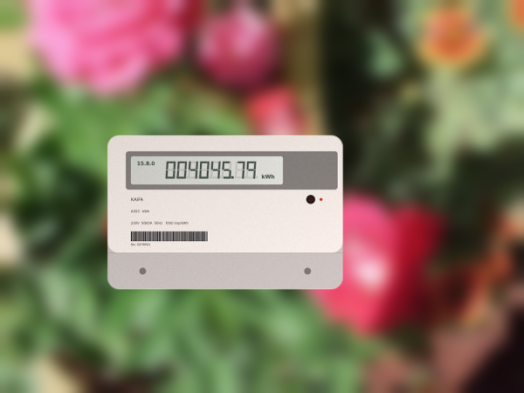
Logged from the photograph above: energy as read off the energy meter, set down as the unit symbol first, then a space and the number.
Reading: kWh 4045.79
